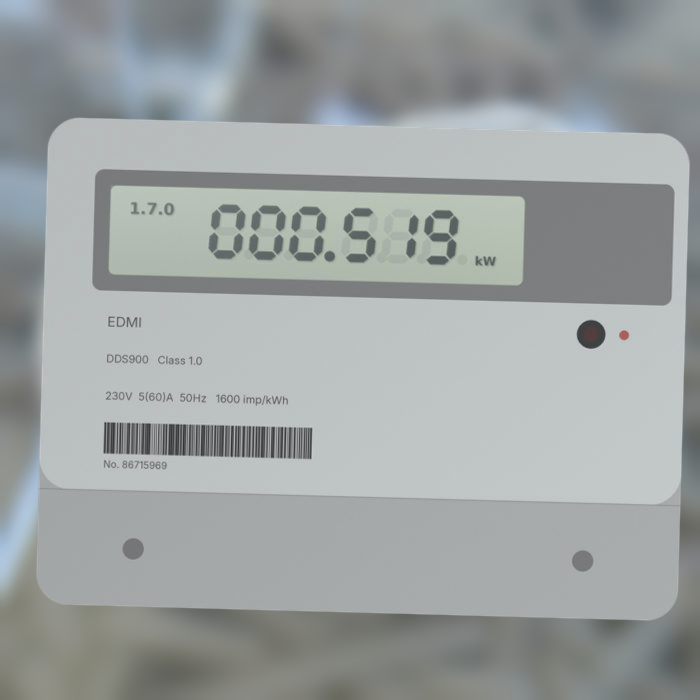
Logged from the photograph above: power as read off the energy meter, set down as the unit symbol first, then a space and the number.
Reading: kW 0.519
